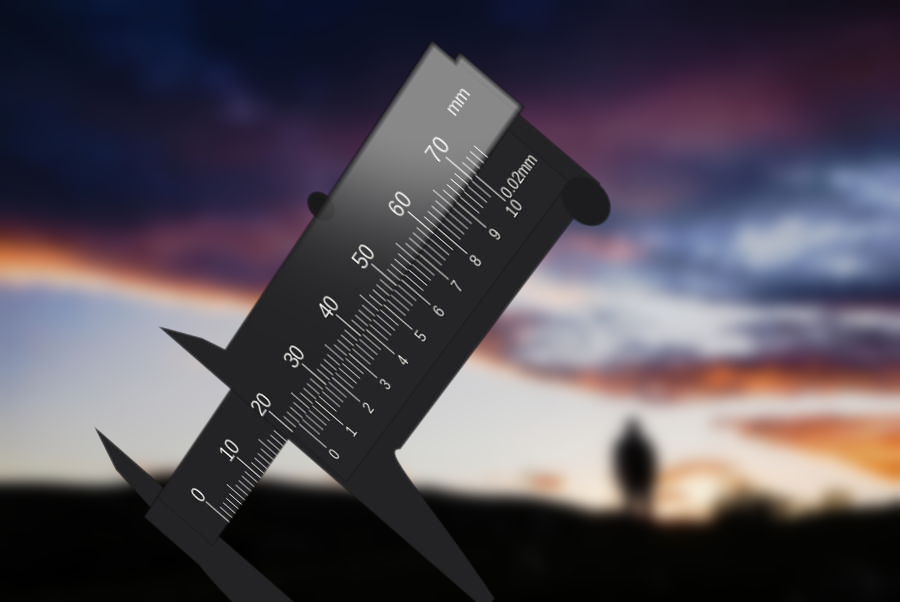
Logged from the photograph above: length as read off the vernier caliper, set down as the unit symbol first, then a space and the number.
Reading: mm 21.8
